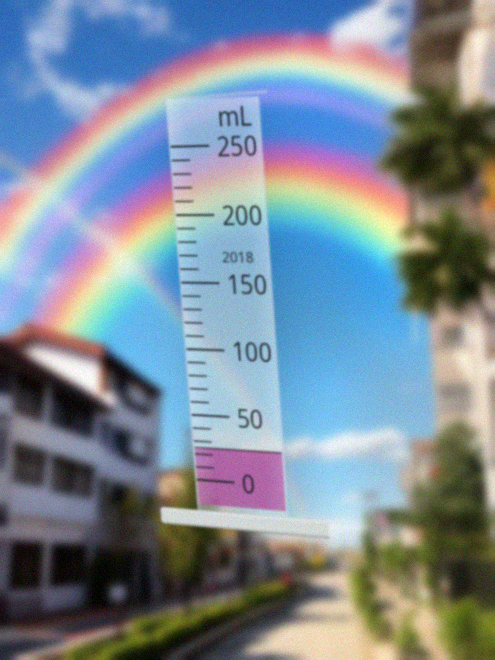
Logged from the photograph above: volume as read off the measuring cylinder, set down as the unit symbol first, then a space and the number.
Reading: mL 25
